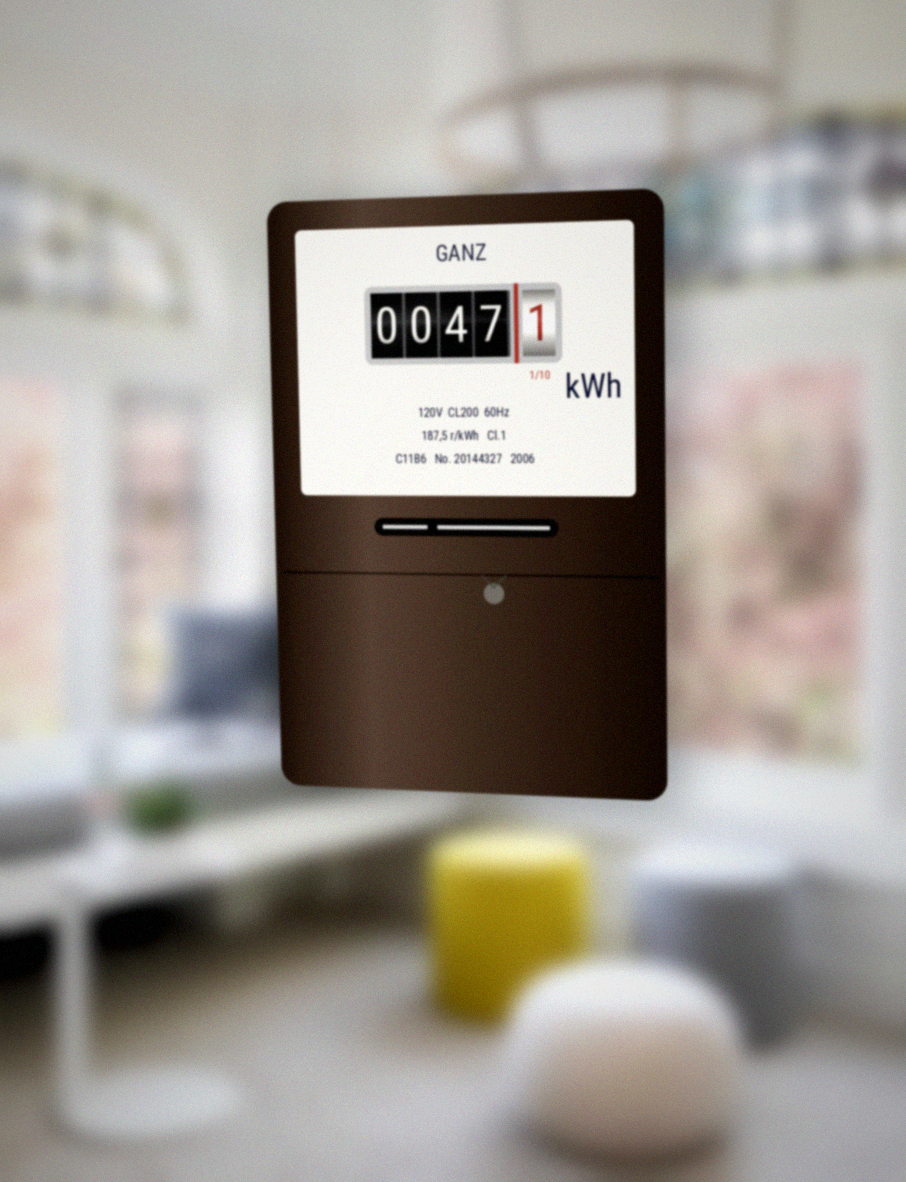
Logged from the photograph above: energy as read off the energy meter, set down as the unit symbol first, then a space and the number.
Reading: kWh 47.1
